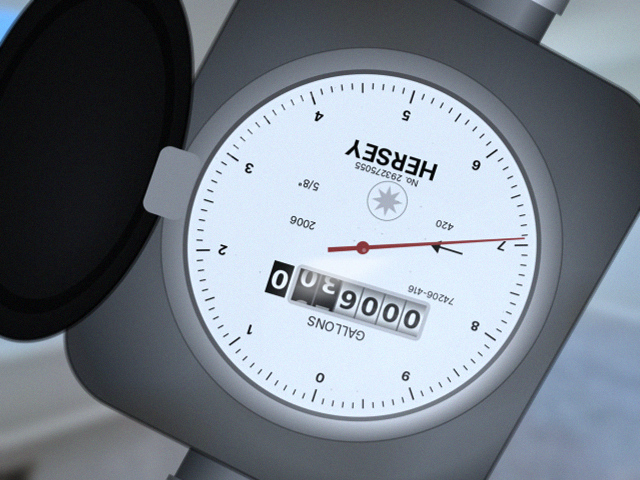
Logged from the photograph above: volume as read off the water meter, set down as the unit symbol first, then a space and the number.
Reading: gal 6296.9
